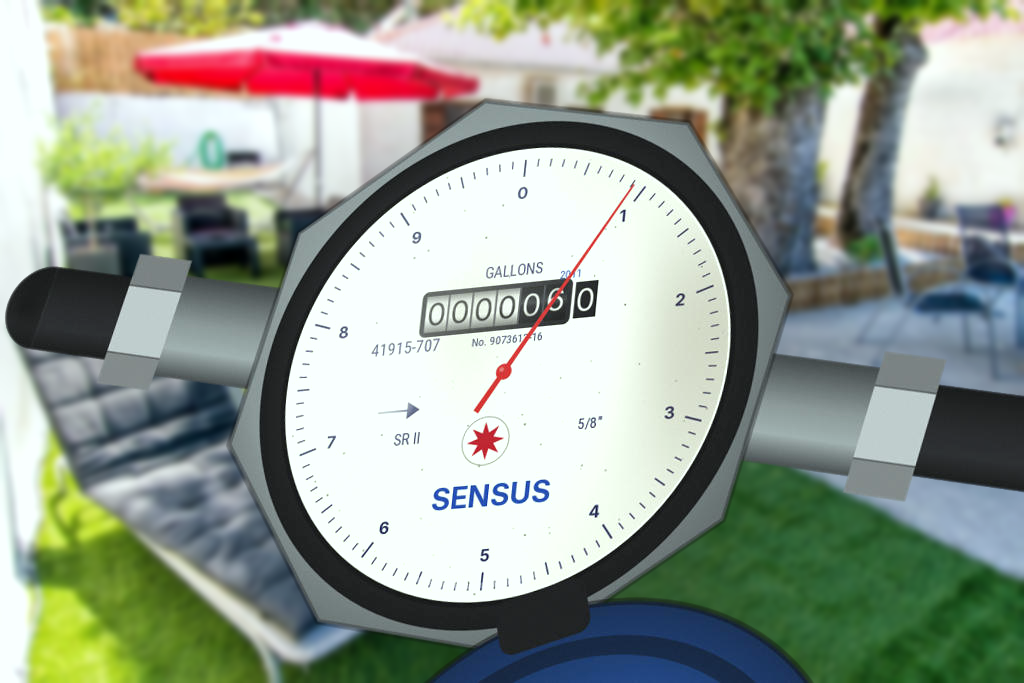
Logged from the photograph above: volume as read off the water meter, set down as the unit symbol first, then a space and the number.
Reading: gal 60.9
